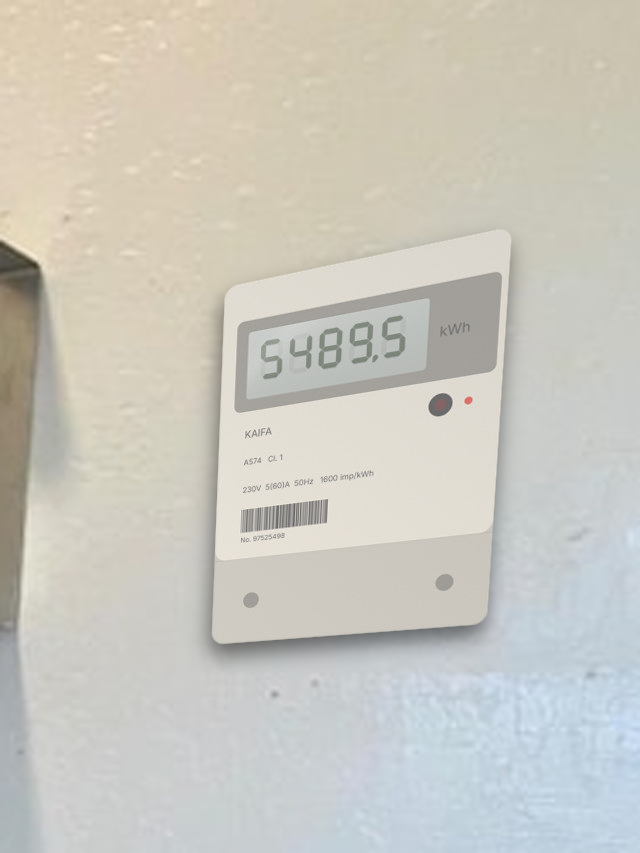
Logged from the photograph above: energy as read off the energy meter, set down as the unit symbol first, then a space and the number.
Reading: kWh 5489.5
